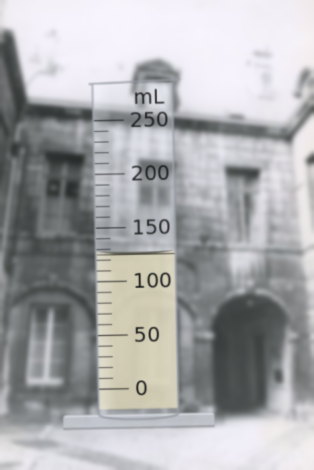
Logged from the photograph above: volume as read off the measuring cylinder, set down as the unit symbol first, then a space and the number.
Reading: mL 125
